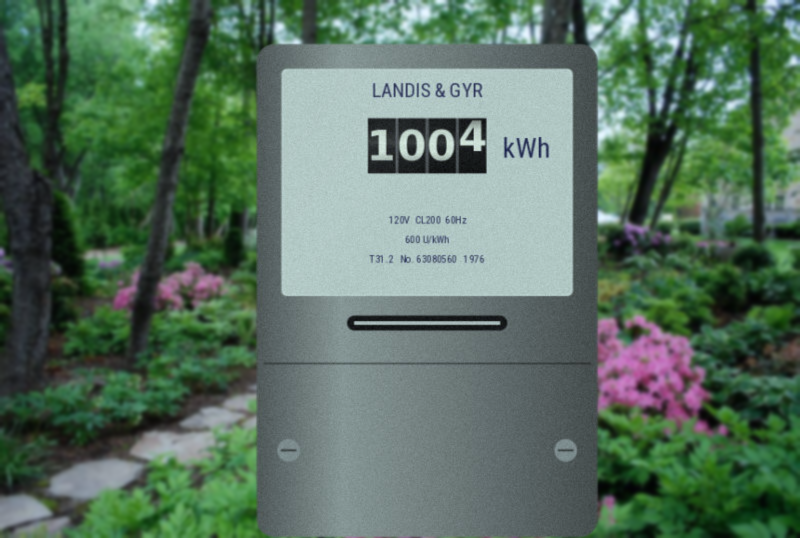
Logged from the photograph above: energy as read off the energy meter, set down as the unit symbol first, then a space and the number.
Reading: kWh 1004
